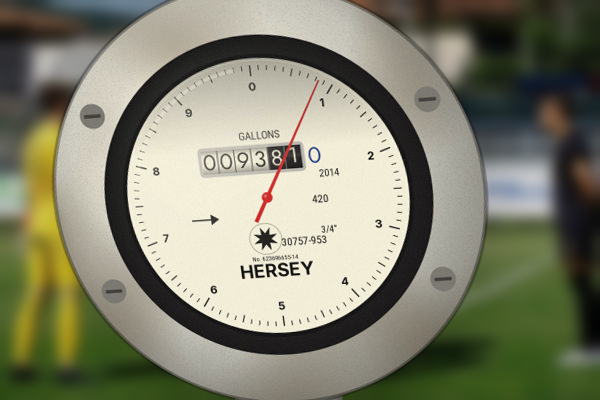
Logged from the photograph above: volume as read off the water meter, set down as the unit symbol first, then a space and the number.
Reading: gal 93810.8
